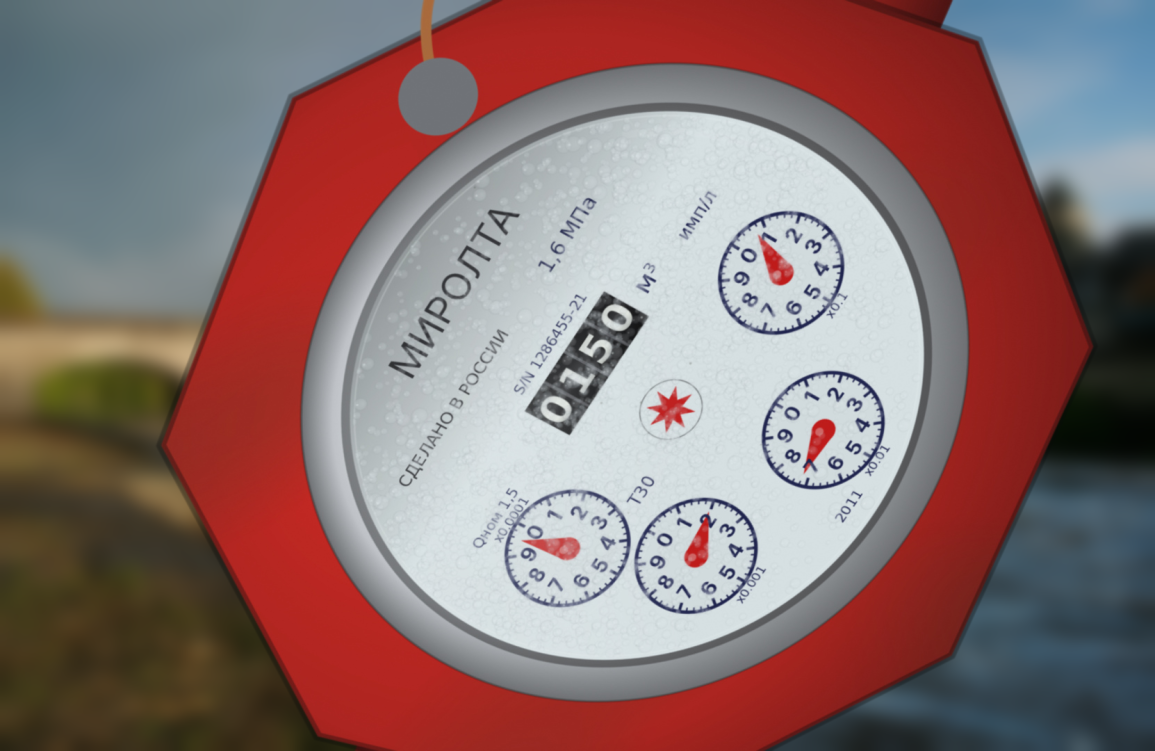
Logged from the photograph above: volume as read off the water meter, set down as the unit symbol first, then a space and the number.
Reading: m³ 150.0719
